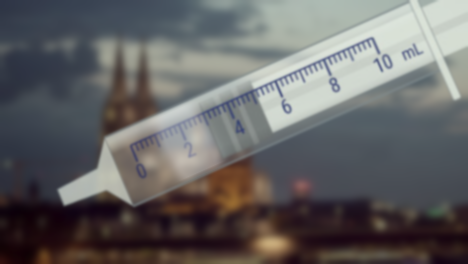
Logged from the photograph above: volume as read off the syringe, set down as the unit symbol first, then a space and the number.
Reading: mL 3
